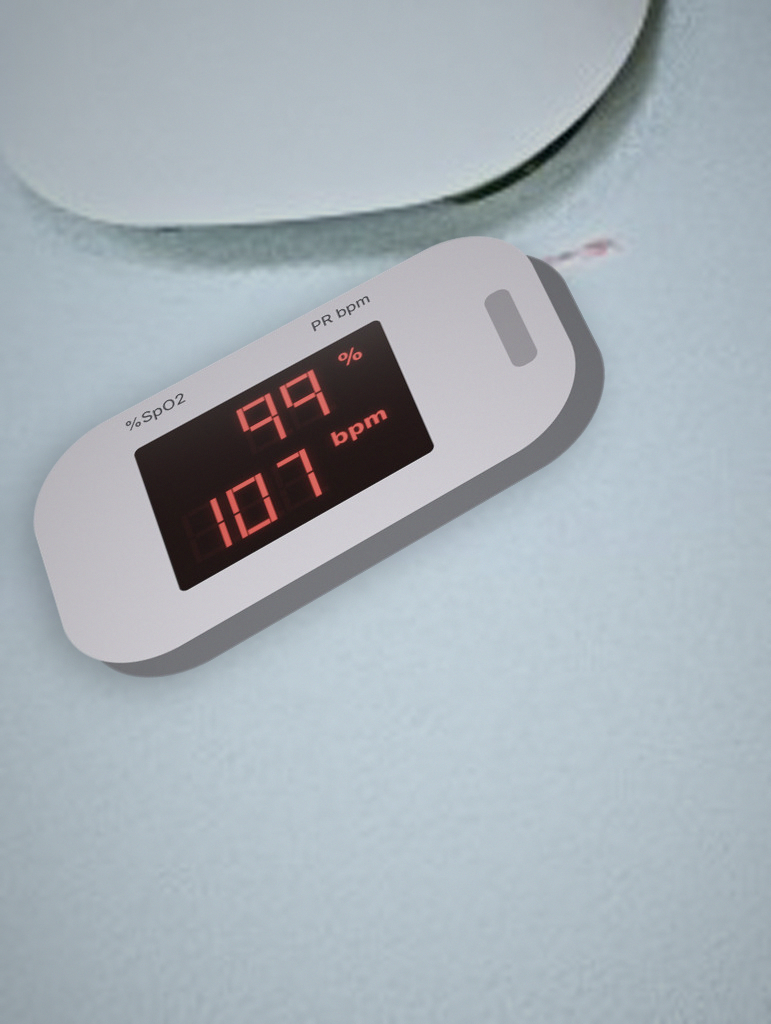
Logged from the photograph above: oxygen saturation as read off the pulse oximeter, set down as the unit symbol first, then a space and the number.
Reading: % 99
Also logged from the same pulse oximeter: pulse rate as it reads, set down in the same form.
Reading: bpm 107
